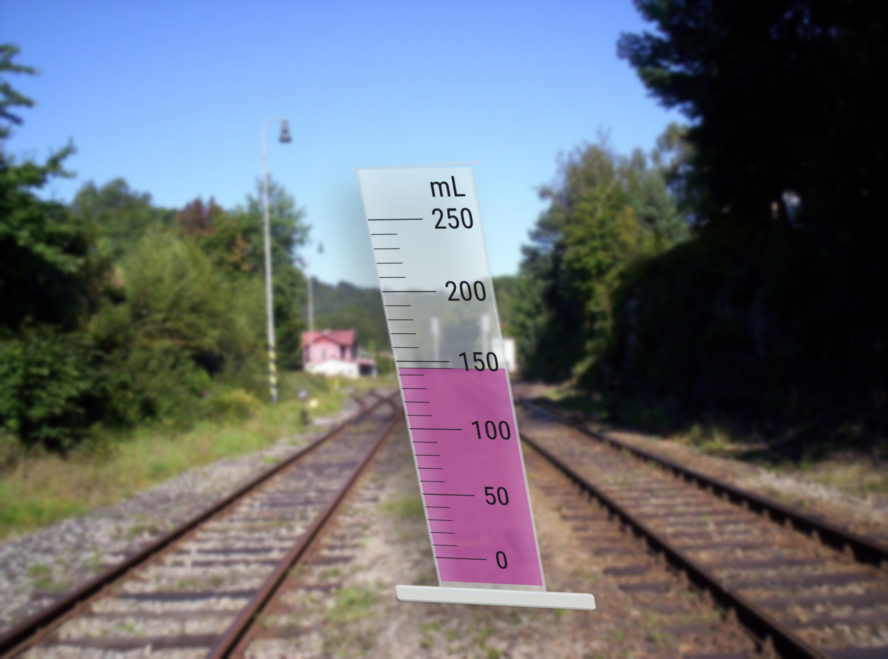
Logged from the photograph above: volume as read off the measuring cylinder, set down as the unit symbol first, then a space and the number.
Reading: mL 145
